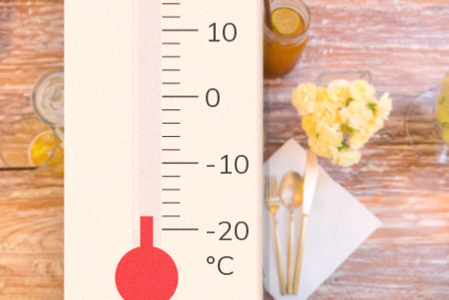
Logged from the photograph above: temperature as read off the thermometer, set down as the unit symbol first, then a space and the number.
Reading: °C -18
